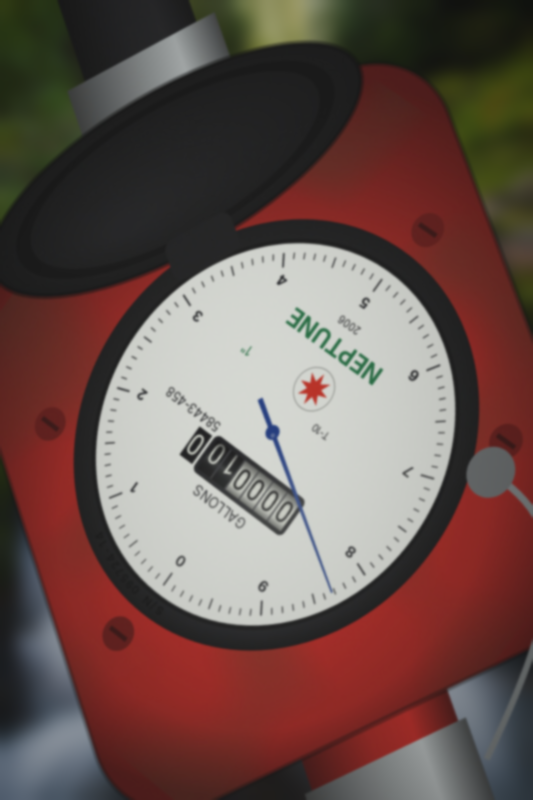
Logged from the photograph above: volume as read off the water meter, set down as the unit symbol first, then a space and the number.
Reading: gal 98.3
